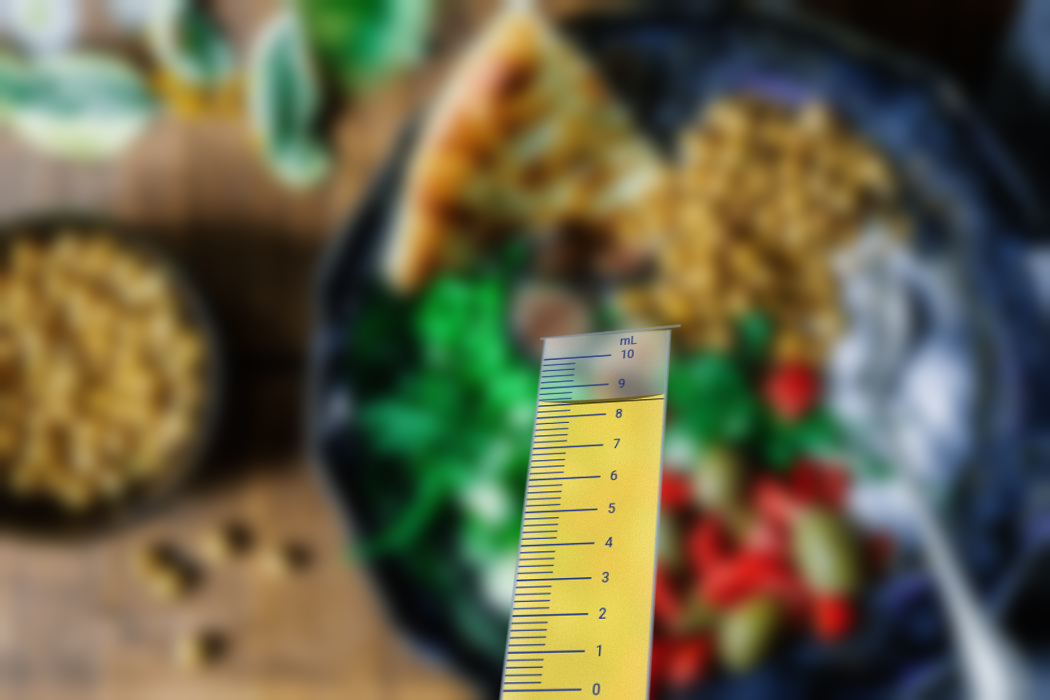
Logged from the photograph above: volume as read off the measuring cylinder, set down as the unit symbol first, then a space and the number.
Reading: mL 8.4
